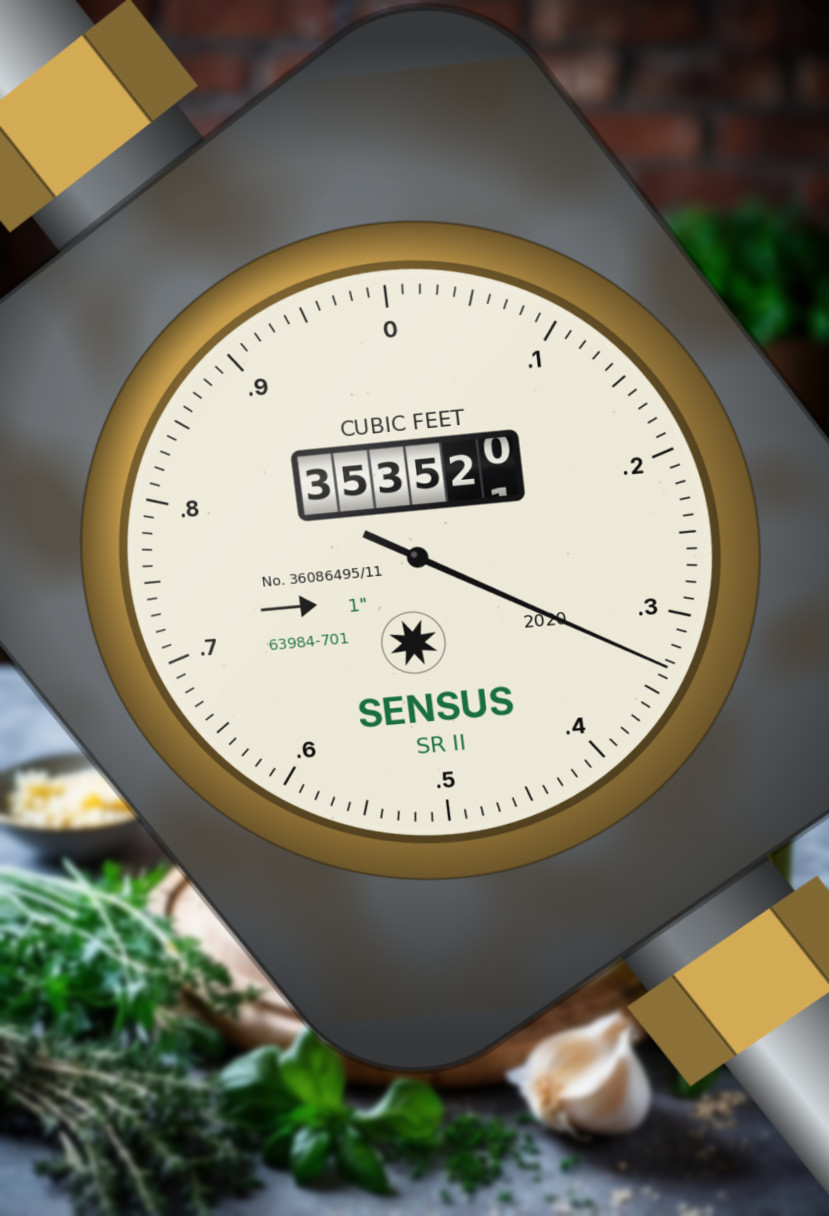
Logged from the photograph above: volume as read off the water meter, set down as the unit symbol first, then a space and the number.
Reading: ft³ 353520.33
